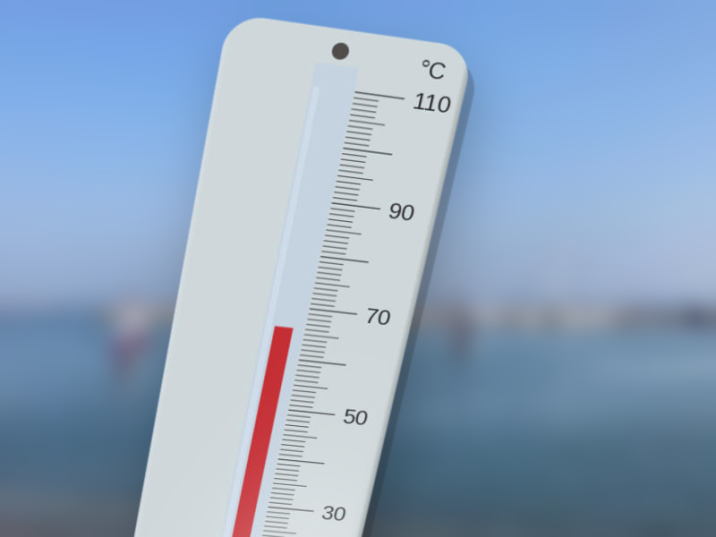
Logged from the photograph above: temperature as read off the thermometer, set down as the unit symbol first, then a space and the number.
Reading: °C 66
